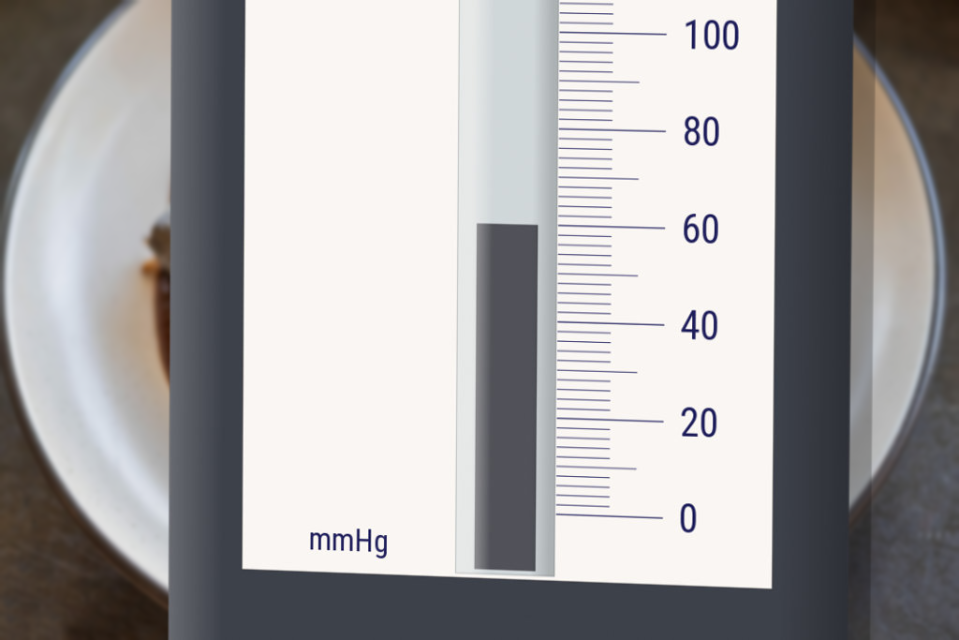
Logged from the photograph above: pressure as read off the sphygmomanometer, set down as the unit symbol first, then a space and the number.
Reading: mmHg 60
